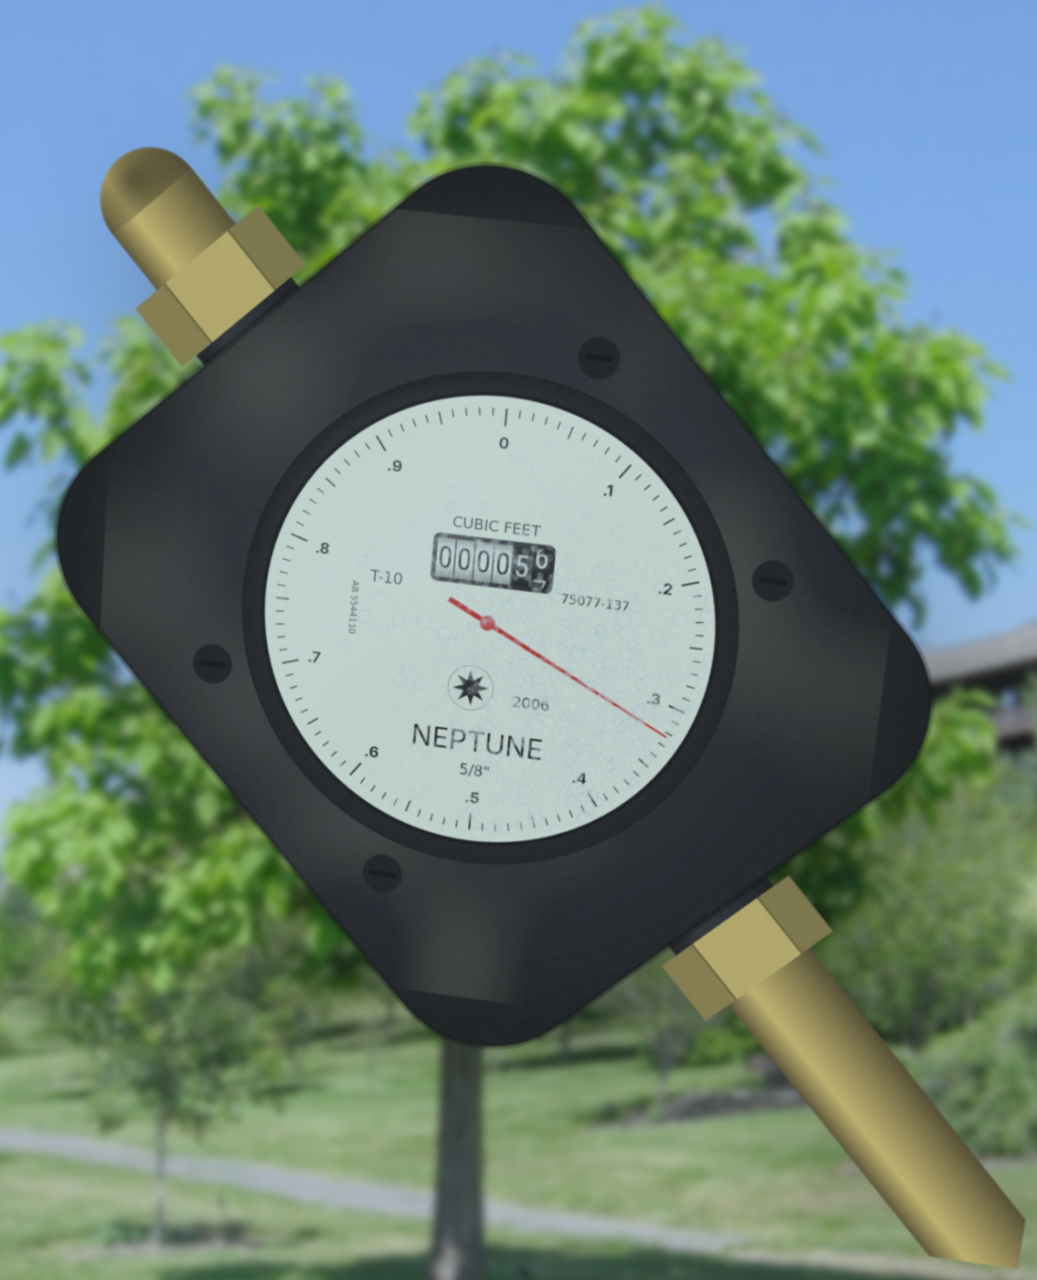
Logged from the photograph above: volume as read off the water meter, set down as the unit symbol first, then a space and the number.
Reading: ft³ 56.32
